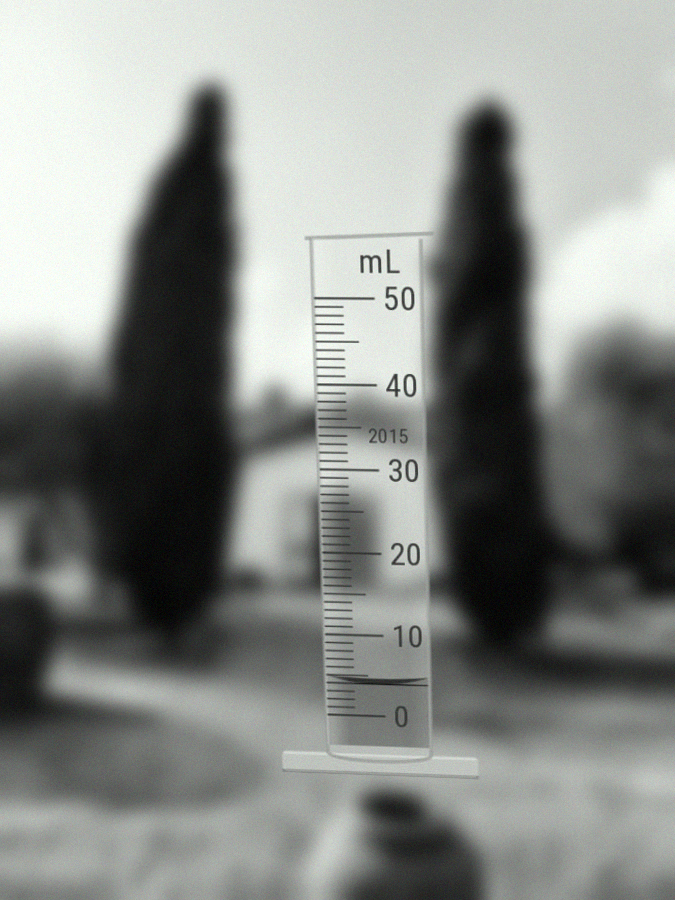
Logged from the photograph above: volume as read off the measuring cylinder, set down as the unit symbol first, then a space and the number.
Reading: mL 4
